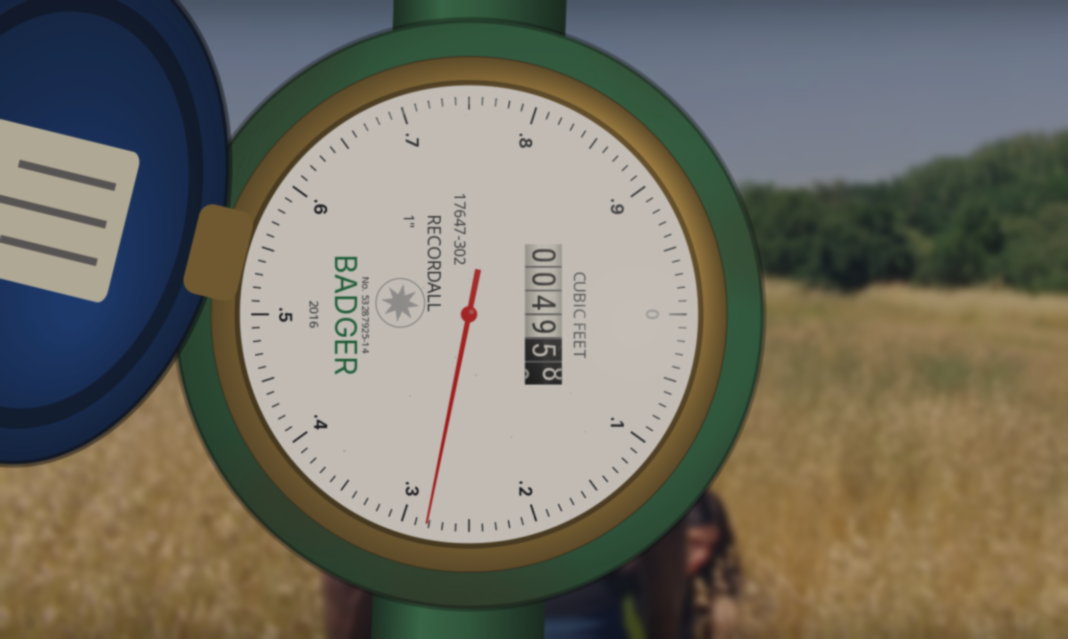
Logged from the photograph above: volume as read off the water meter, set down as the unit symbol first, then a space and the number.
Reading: ft³ 4958.28
